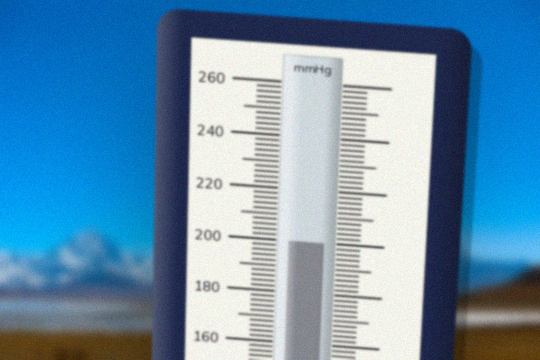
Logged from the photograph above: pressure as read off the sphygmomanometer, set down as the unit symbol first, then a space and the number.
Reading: mmHg 200
